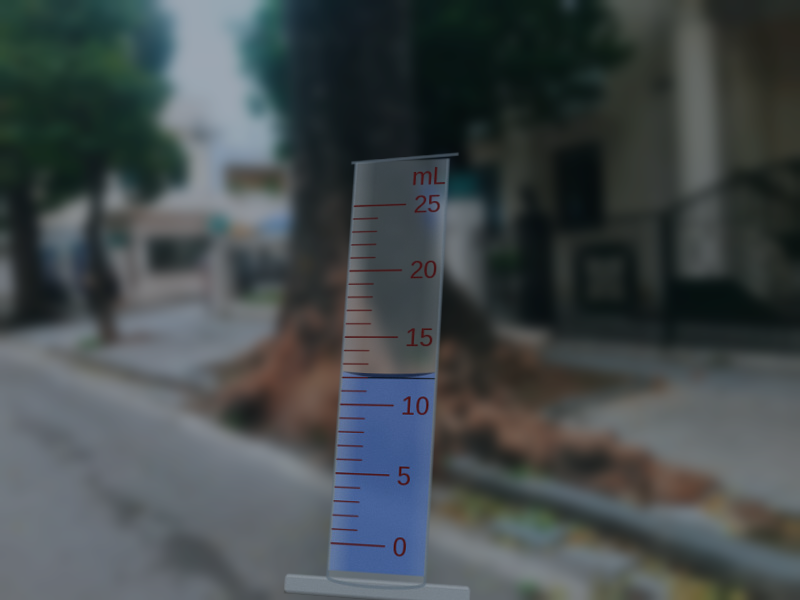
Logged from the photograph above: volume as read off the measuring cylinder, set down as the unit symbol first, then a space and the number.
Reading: mL 12
